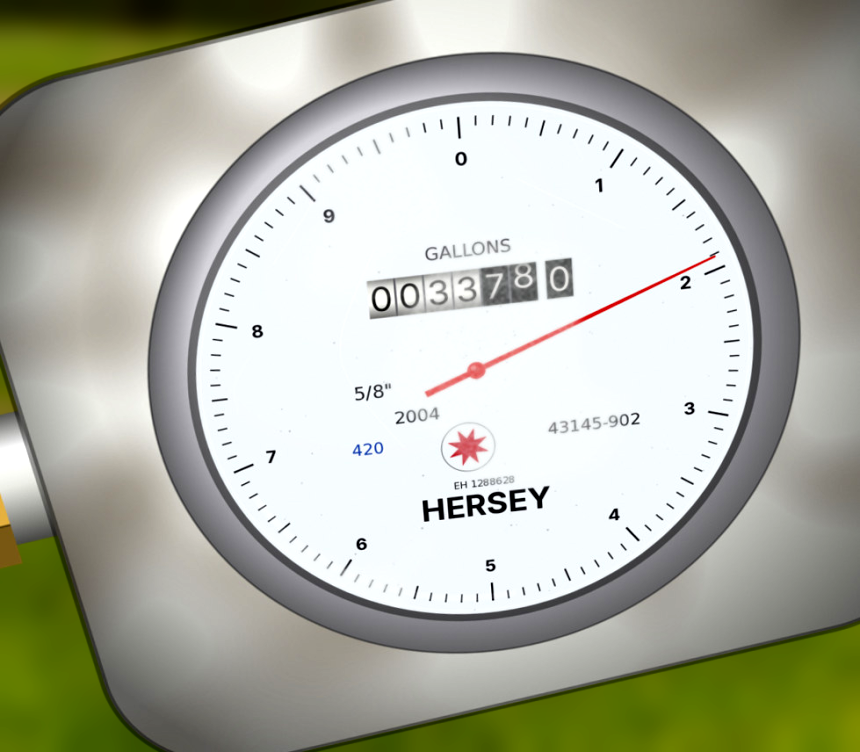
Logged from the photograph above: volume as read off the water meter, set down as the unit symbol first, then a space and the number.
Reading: gal 33781.9
